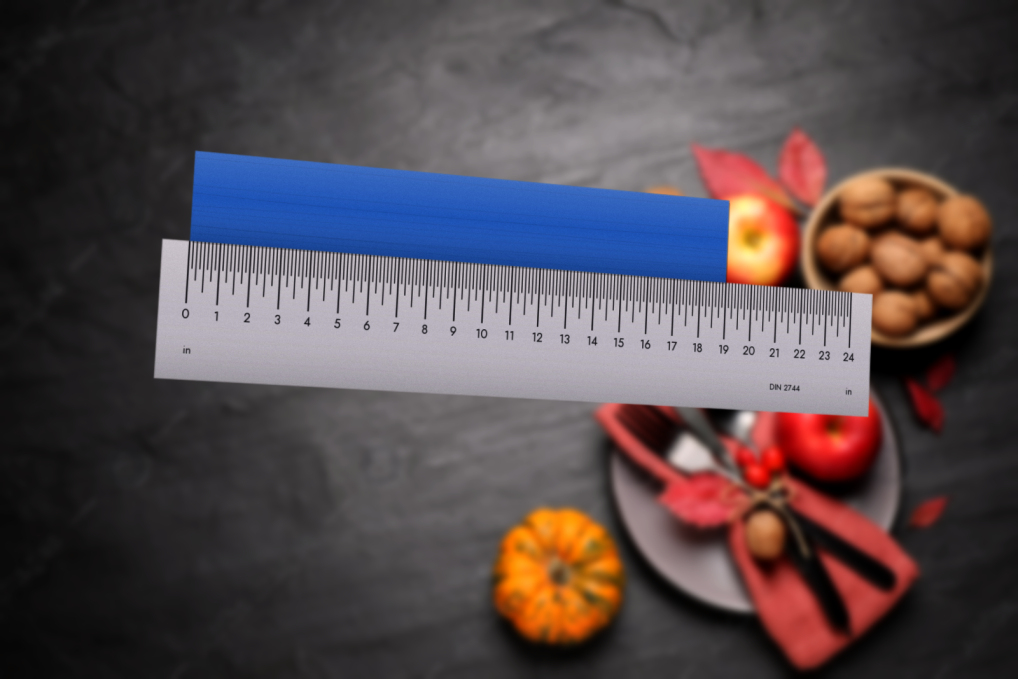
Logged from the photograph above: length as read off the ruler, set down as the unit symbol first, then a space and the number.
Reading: in 19
